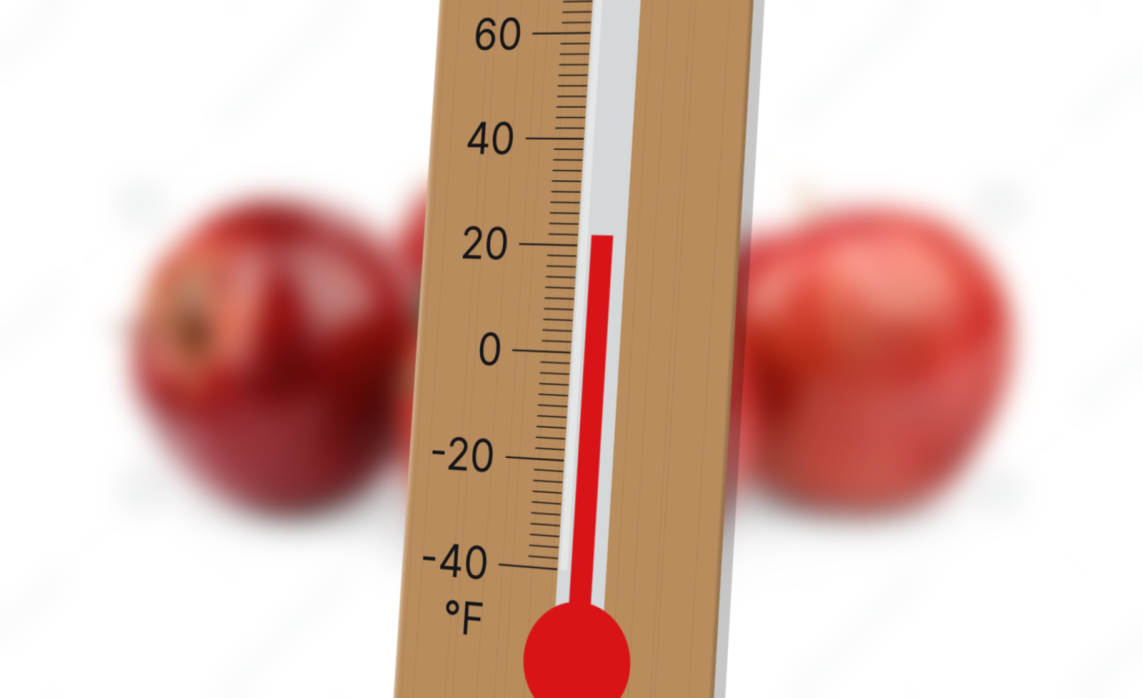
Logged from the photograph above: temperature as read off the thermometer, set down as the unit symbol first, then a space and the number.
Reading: °F 22
